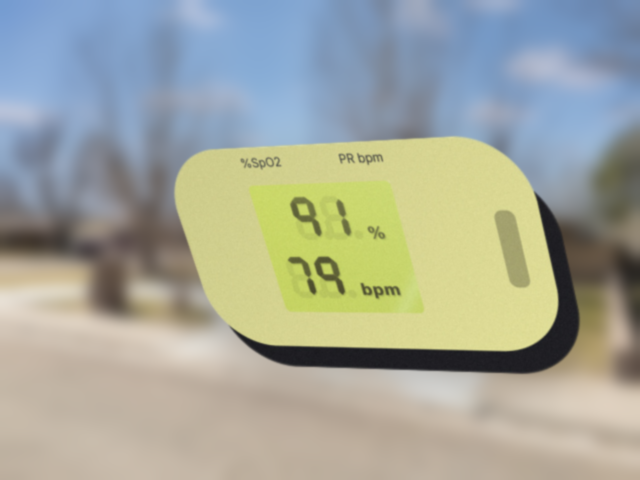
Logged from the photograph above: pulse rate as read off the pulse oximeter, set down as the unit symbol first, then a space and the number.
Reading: bpm 79
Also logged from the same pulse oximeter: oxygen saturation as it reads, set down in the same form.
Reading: % 91
